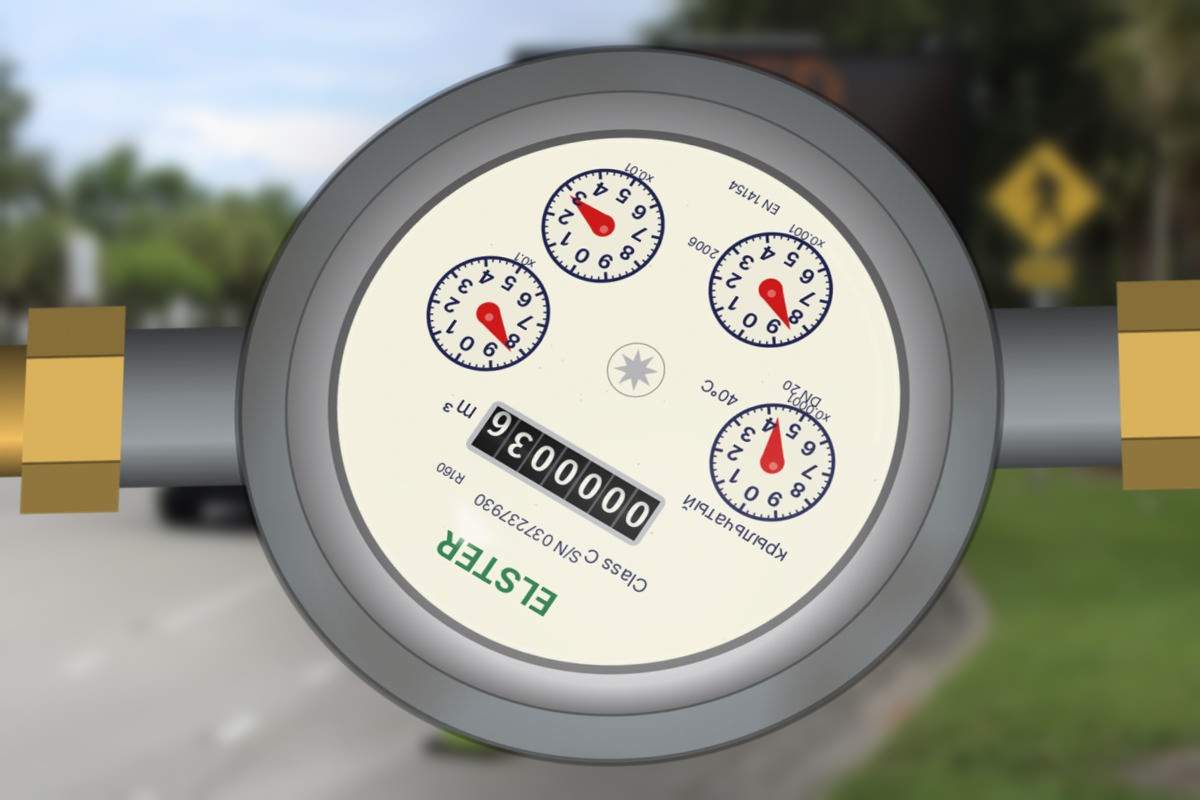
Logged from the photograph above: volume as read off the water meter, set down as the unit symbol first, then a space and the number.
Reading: m³ 35.8284
